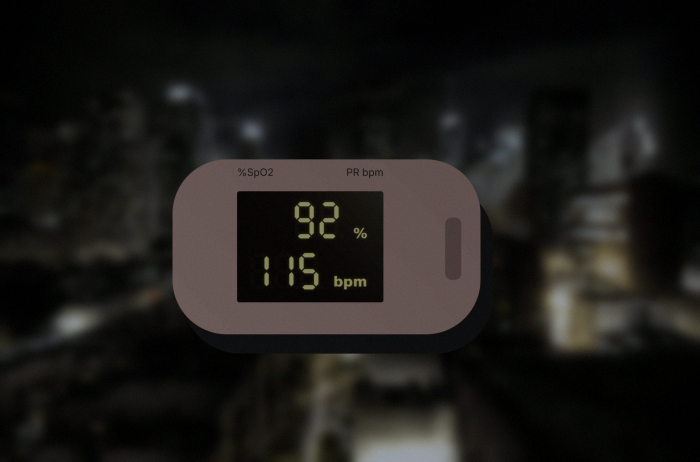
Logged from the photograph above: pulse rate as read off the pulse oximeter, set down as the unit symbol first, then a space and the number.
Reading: bpm 115
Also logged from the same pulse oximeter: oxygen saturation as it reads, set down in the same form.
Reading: % 92
